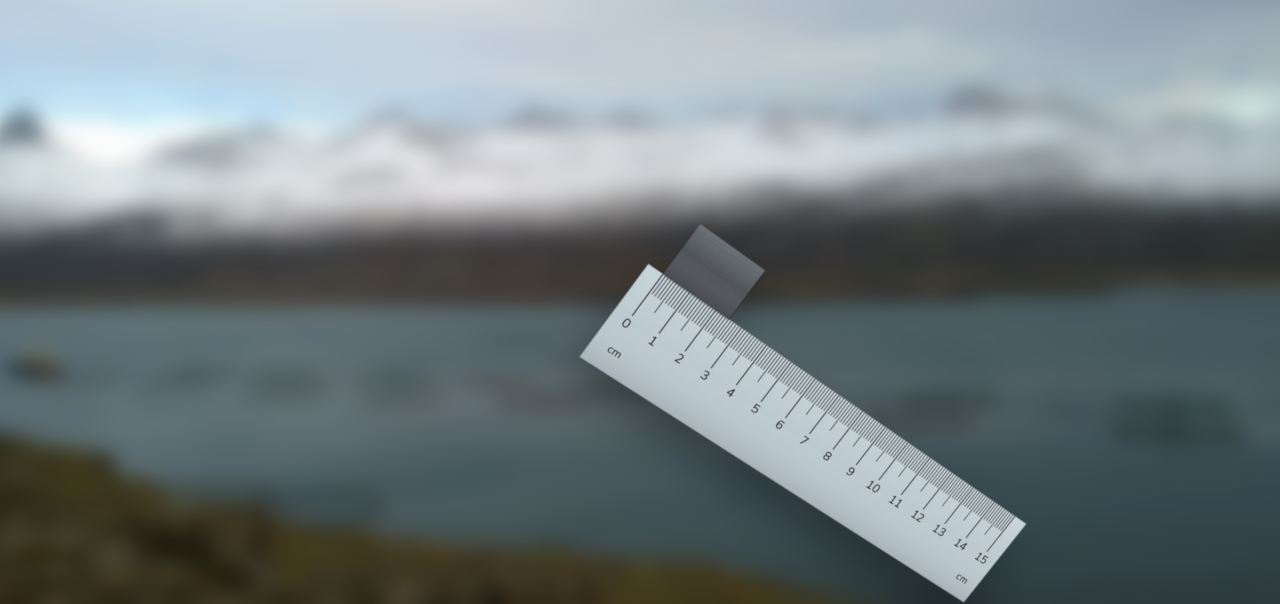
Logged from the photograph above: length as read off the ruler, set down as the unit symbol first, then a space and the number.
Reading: cm 2.5
